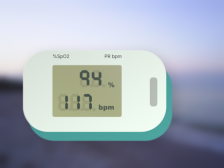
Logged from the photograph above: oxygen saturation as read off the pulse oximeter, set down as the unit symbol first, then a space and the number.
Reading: % 94
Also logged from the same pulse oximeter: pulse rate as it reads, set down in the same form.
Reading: bpm 117
